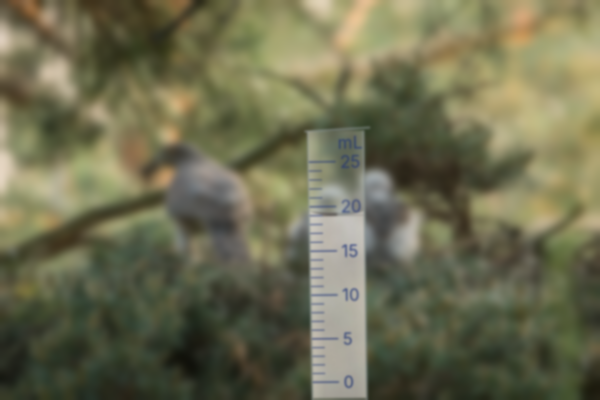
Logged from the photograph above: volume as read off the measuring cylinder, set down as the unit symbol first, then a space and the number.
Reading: mL 19
